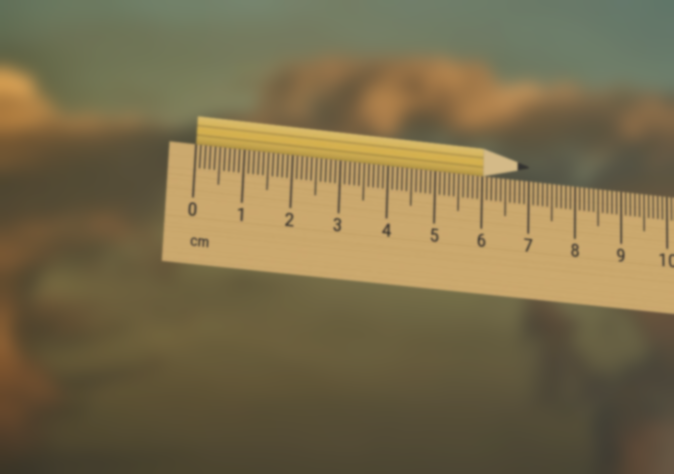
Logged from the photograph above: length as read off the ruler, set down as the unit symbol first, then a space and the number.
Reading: cm 7
